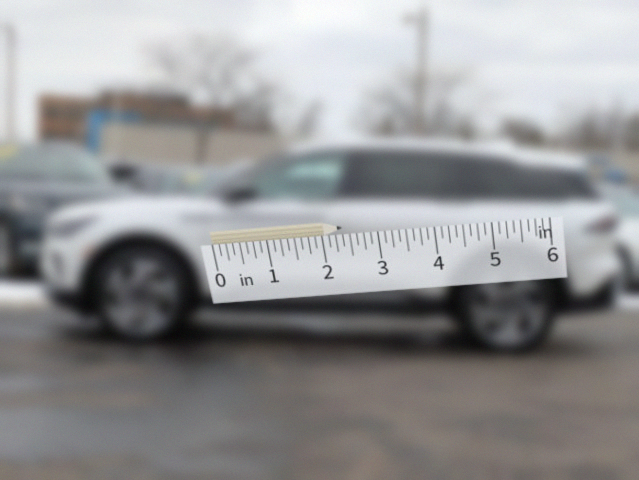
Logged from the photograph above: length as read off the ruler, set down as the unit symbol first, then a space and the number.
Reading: in 2.375
